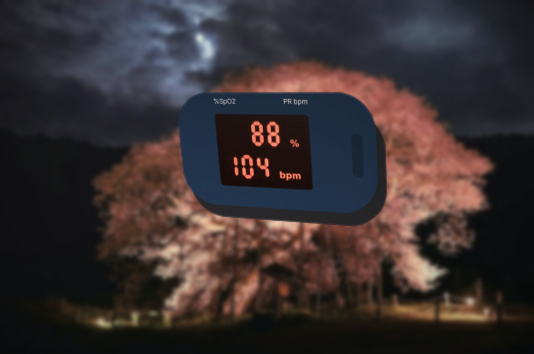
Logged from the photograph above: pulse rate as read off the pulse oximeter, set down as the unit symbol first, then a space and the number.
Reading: bpm 104
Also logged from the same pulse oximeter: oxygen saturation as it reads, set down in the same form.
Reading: % 88
